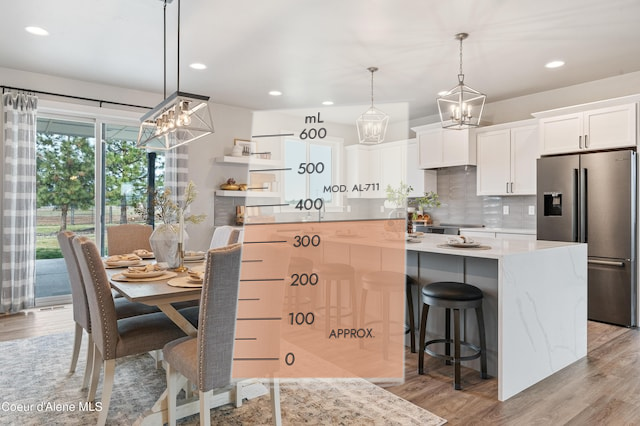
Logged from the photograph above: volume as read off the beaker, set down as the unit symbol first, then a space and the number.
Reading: mL 350
